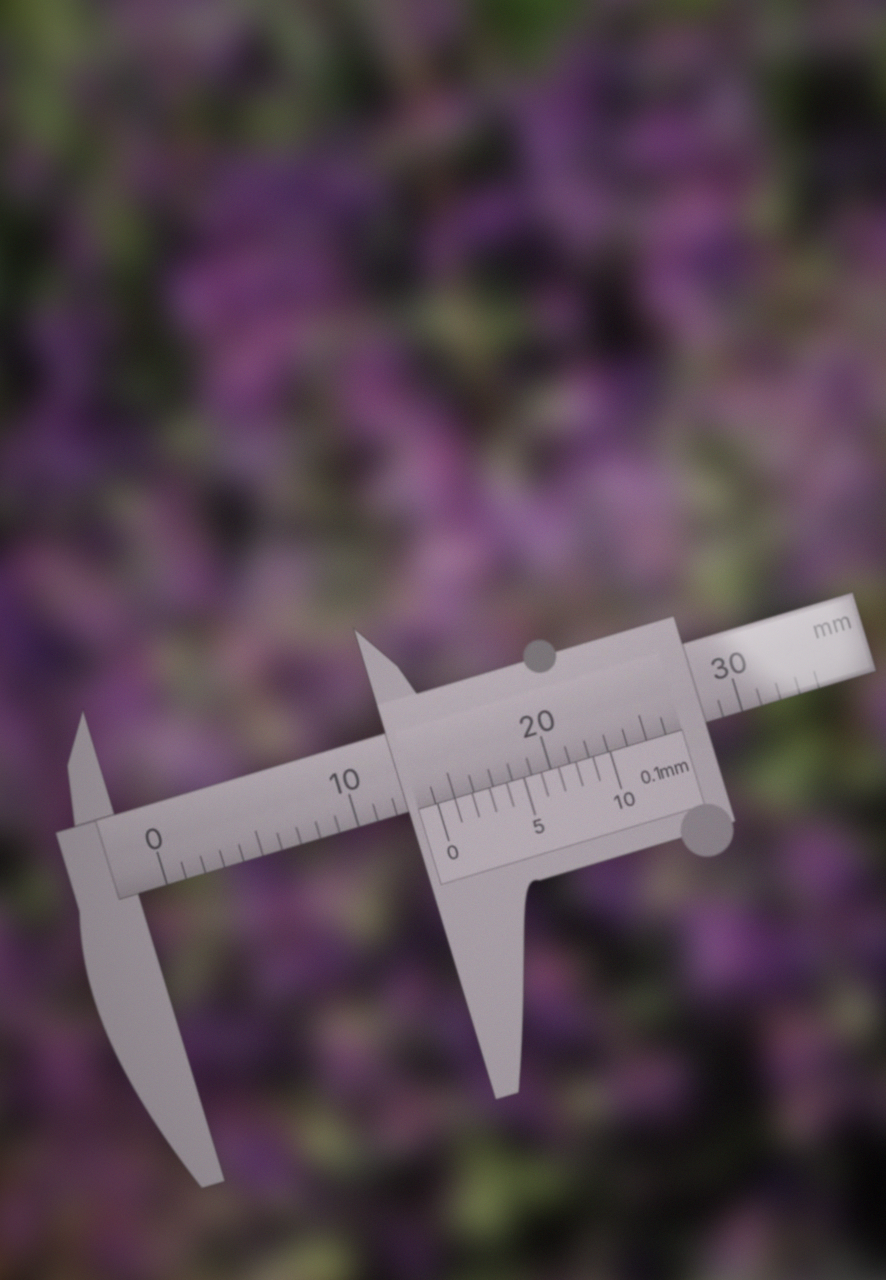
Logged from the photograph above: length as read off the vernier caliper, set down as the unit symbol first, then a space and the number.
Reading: mm 14.1
